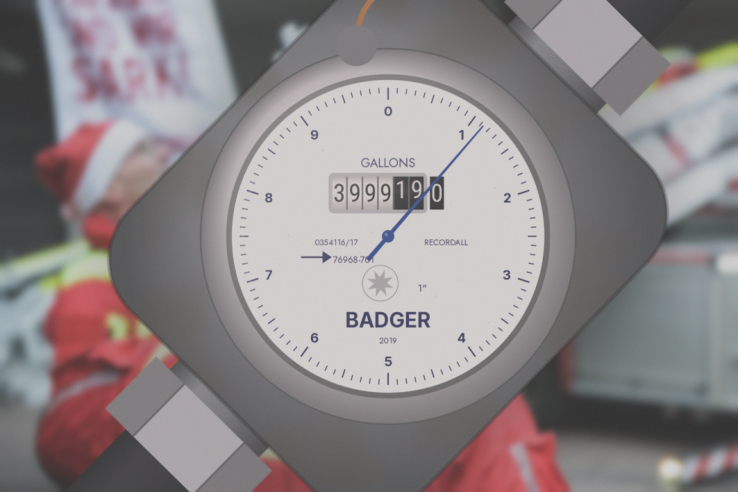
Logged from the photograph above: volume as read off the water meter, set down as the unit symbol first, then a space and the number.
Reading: gal 3999191.1
